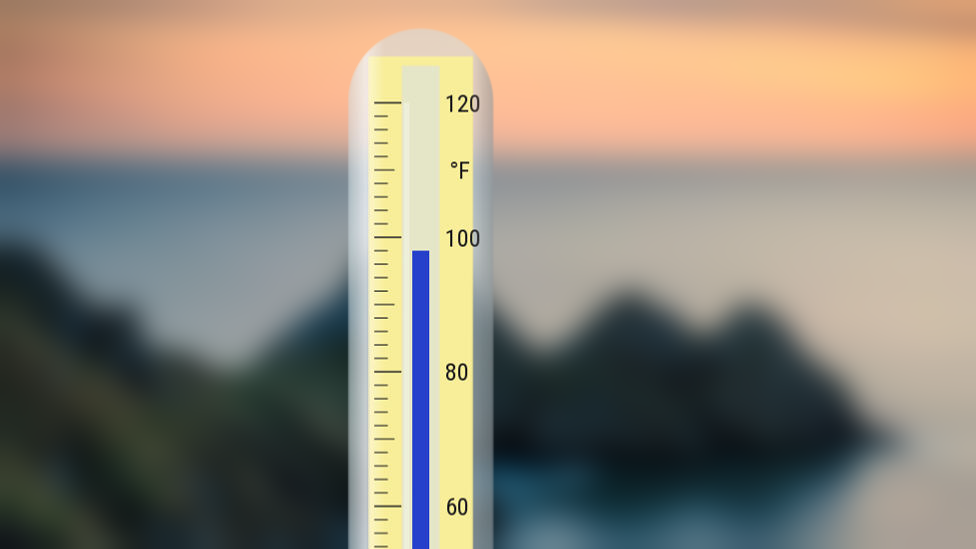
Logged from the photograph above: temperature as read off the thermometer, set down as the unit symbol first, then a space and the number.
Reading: °F 98
